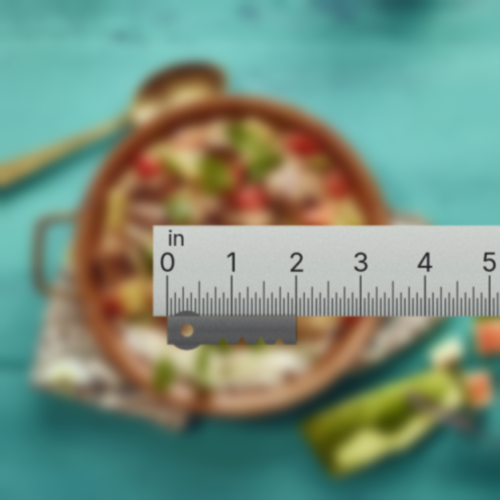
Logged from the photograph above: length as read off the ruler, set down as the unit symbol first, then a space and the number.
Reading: in 2
